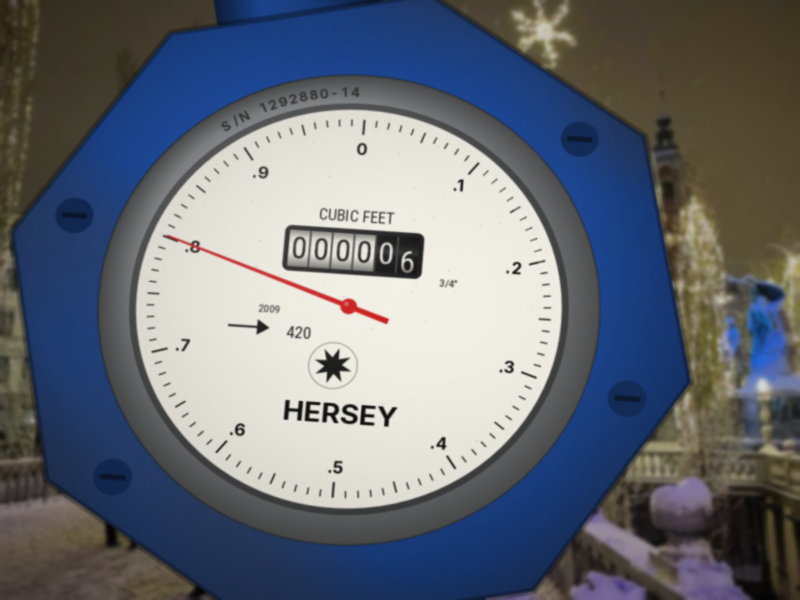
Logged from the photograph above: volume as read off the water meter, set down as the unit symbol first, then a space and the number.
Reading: ft³ 5.80
